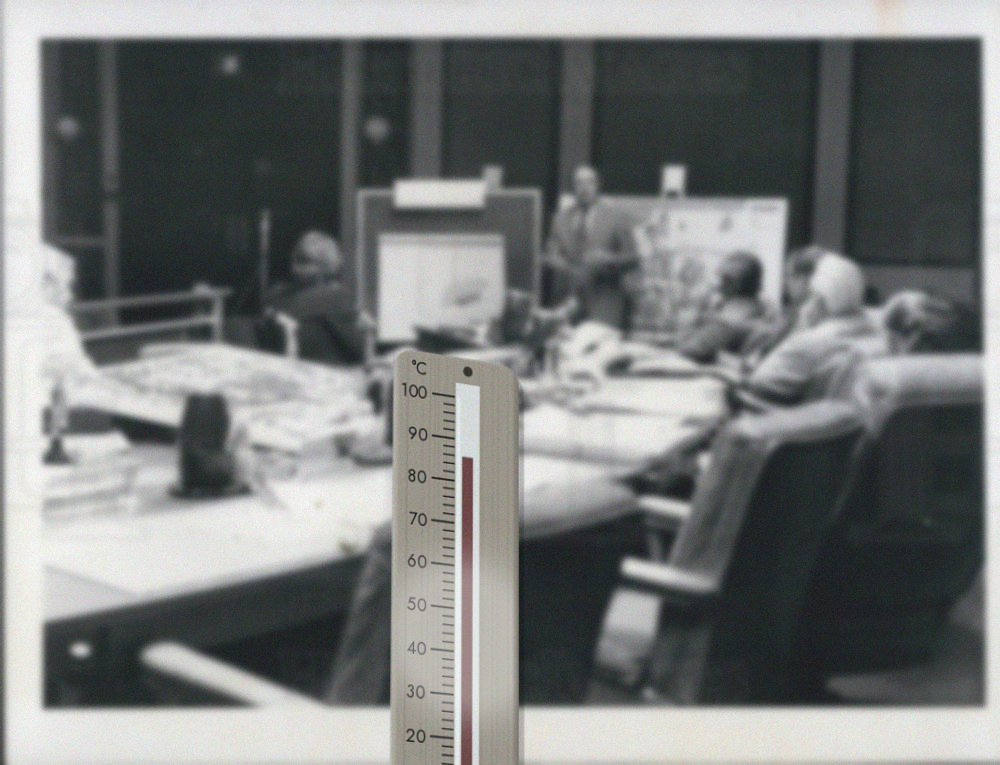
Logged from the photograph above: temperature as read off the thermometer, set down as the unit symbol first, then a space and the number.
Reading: °C 86
